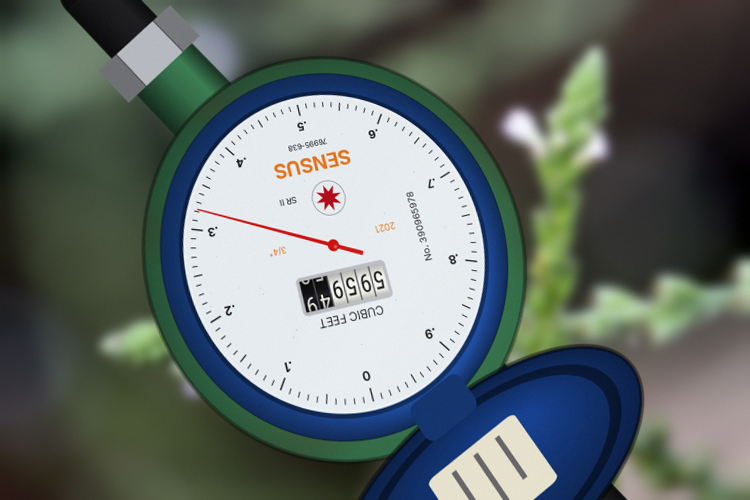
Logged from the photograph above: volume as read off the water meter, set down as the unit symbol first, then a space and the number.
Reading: ft³ 595949.32
